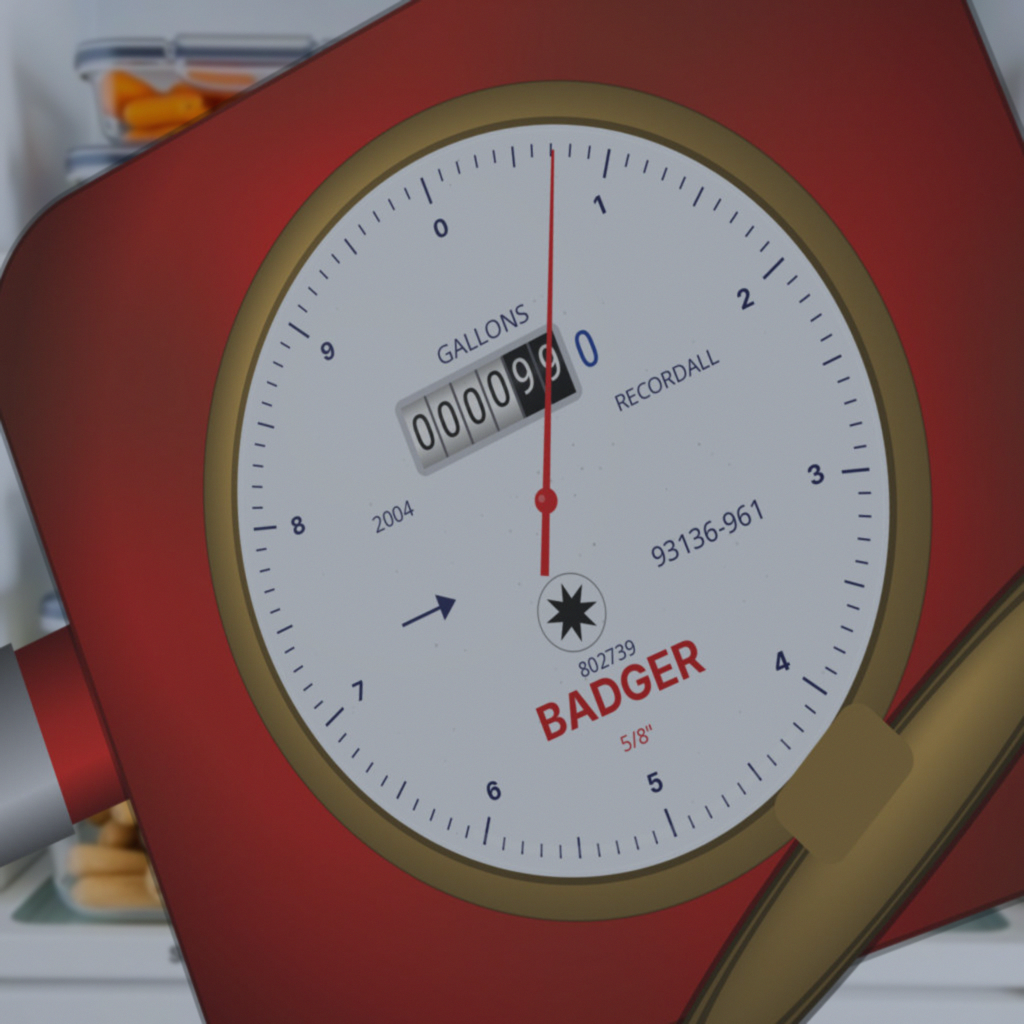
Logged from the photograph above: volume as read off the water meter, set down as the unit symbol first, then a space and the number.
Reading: gal 990.7
